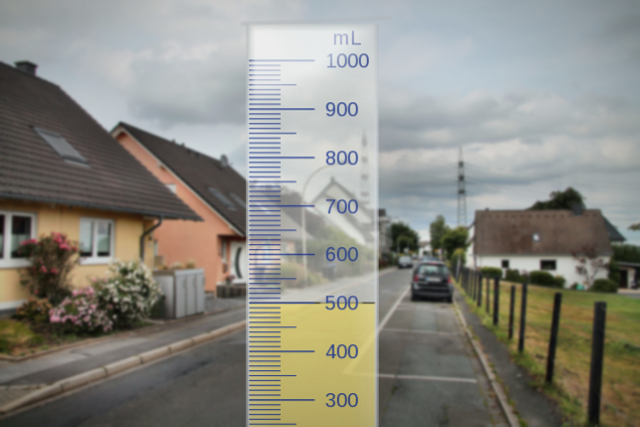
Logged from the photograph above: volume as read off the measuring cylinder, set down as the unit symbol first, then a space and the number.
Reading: mL 500
